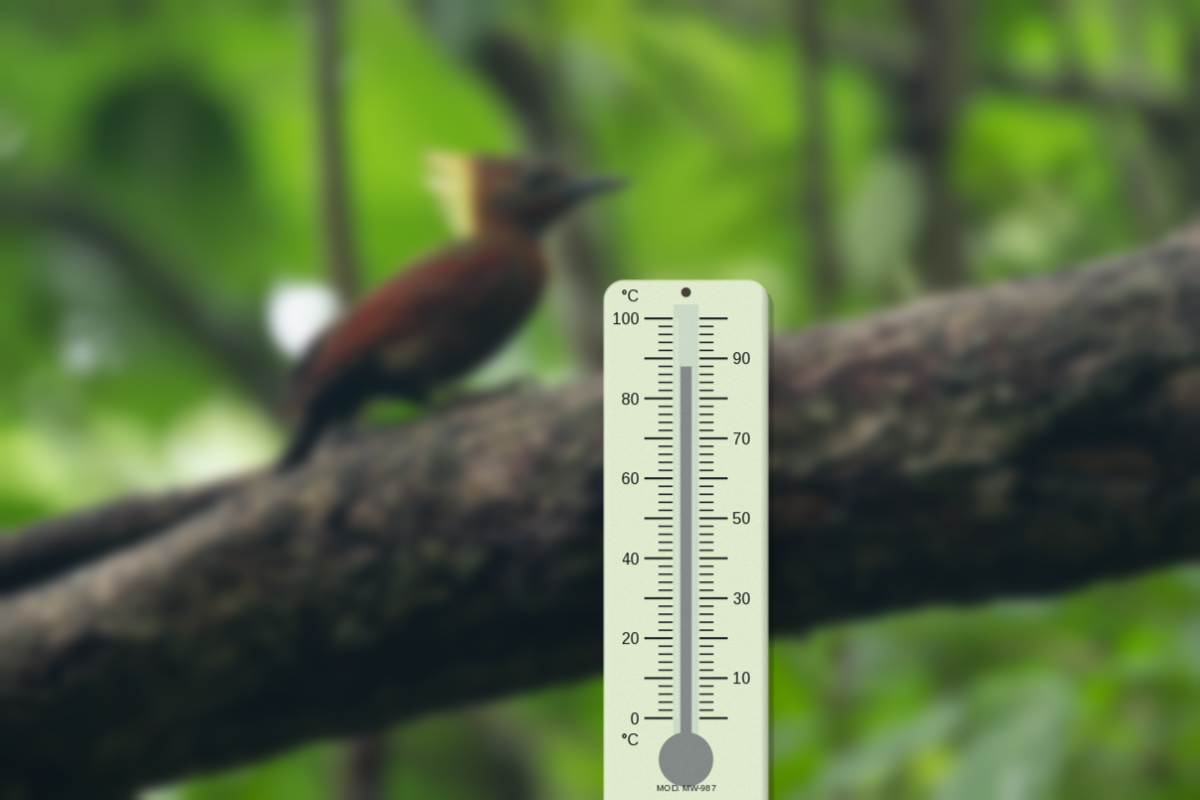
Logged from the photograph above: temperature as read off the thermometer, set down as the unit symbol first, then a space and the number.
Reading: °C 88
